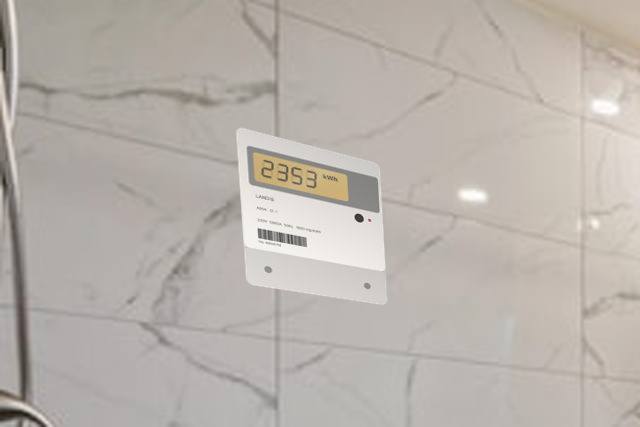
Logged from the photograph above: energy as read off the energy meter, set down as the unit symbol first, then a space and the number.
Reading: kWh 2353
